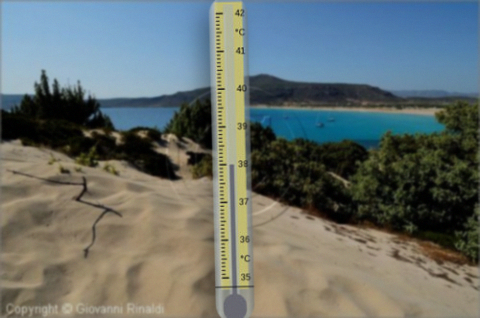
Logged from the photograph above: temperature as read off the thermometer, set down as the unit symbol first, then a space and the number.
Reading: °C 38
